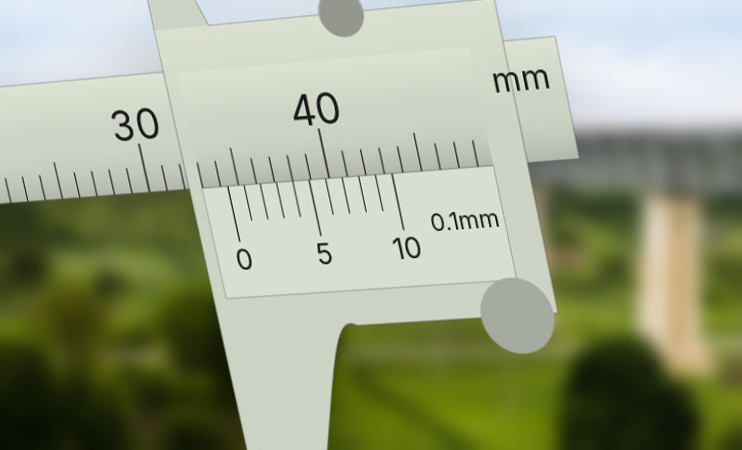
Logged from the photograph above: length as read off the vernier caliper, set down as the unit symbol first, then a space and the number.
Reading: mm 34.4
